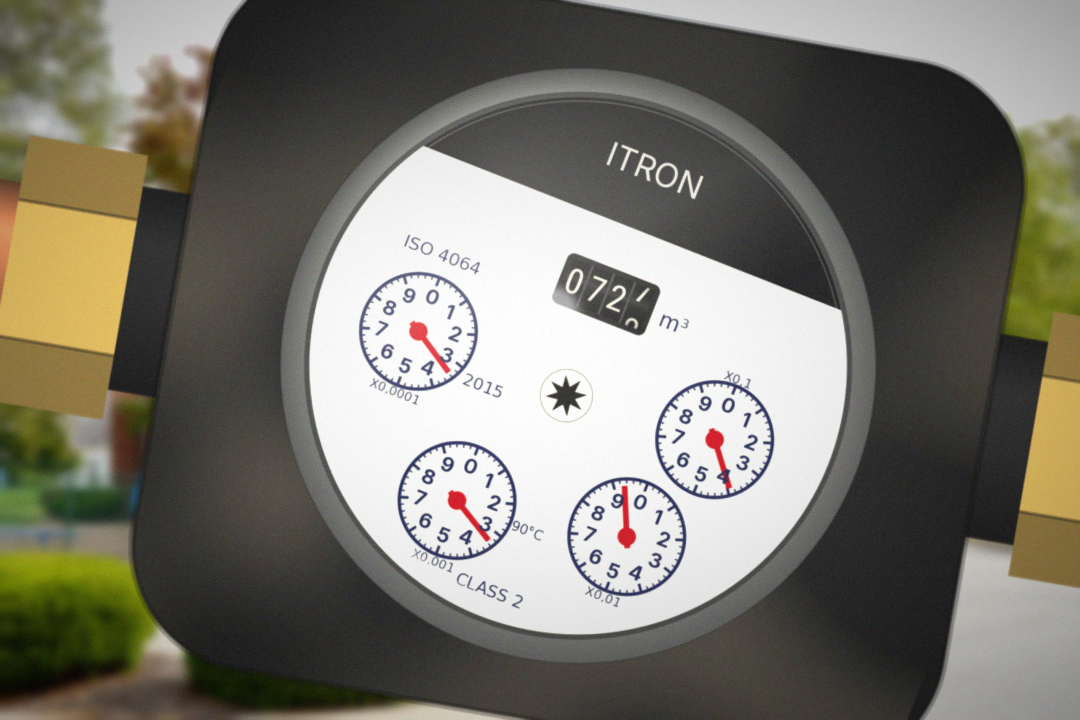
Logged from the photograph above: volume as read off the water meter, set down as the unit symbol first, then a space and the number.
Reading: m³ 727.3933
